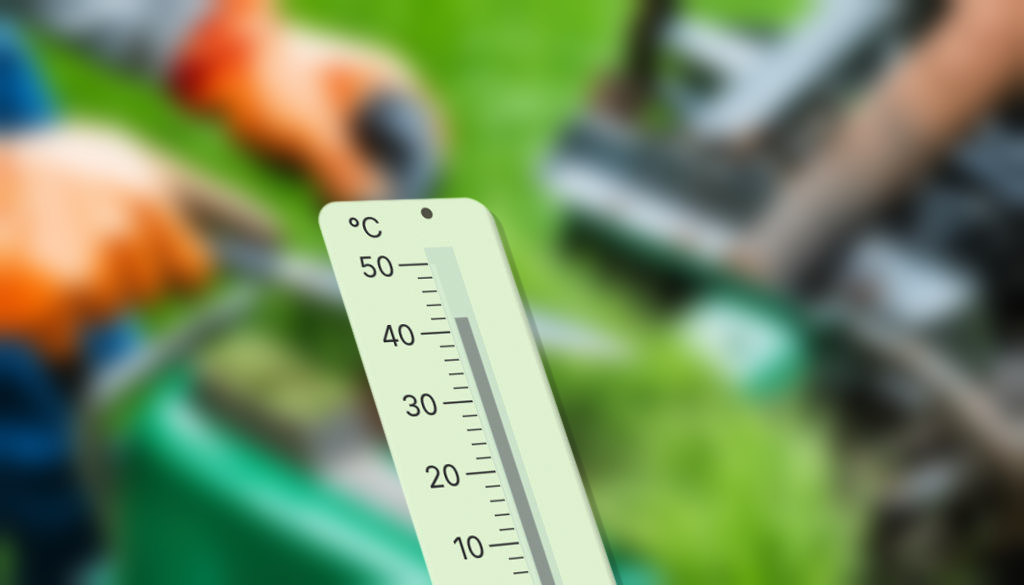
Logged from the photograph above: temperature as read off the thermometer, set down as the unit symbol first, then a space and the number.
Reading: °C 42
